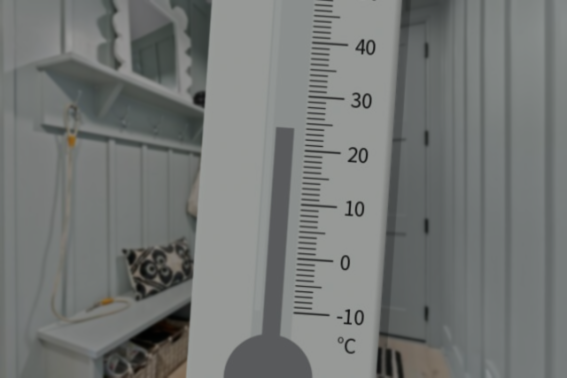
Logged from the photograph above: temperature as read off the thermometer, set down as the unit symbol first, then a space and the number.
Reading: °C 24
